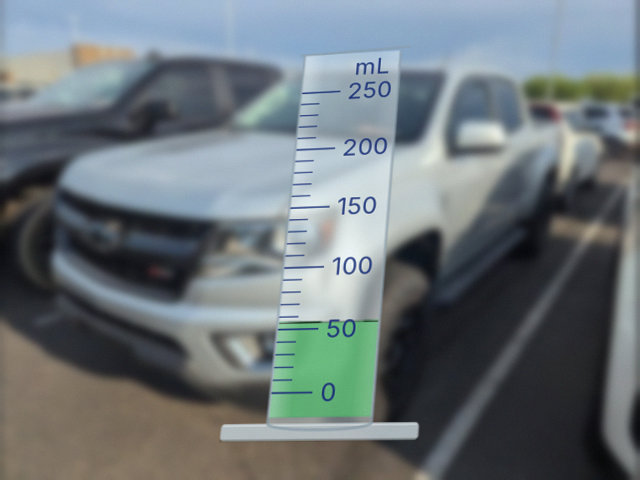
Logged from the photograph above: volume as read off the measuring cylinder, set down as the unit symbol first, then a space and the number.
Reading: mL 55
